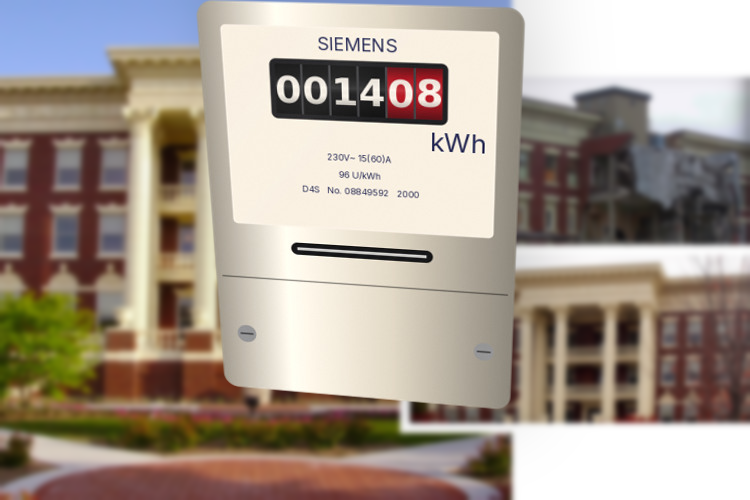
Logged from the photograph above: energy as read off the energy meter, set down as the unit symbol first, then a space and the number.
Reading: kWh 14.08
